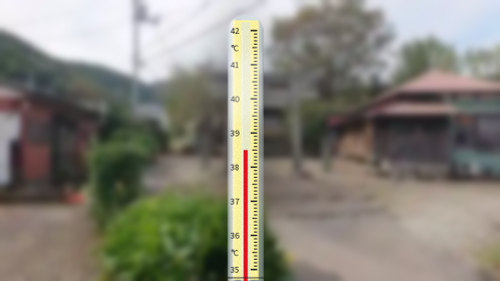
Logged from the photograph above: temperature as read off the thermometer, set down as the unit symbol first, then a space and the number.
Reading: °C 38.5
